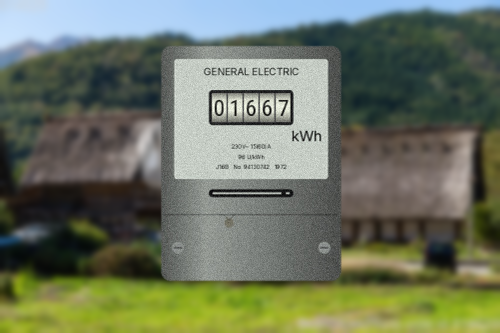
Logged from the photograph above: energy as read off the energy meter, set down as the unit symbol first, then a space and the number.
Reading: kWh 1667
